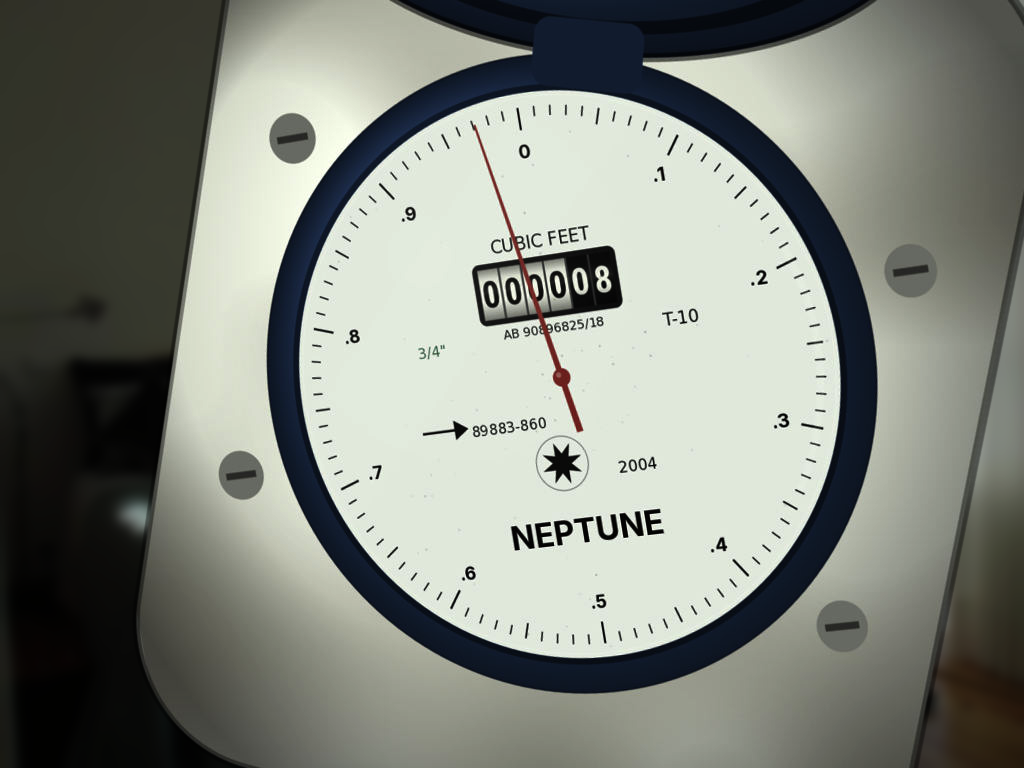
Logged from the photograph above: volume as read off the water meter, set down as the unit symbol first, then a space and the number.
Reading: ft³ 7.97
